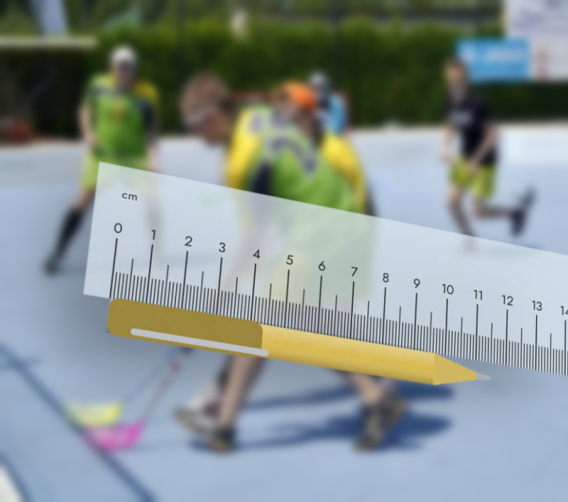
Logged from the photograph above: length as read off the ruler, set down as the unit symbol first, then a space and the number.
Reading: cm 11.5
